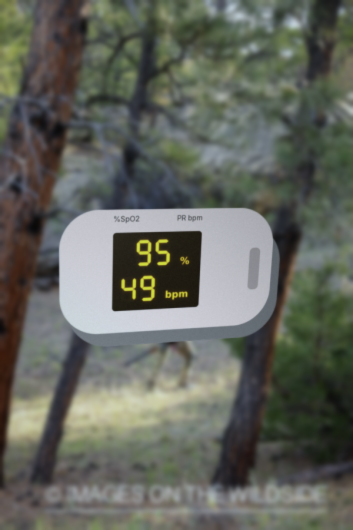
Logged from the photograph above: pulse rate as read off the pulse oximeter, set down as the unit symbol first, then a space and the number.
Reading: bpm 49
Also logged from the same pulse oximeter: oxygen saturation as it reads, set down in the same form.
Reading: % 95
